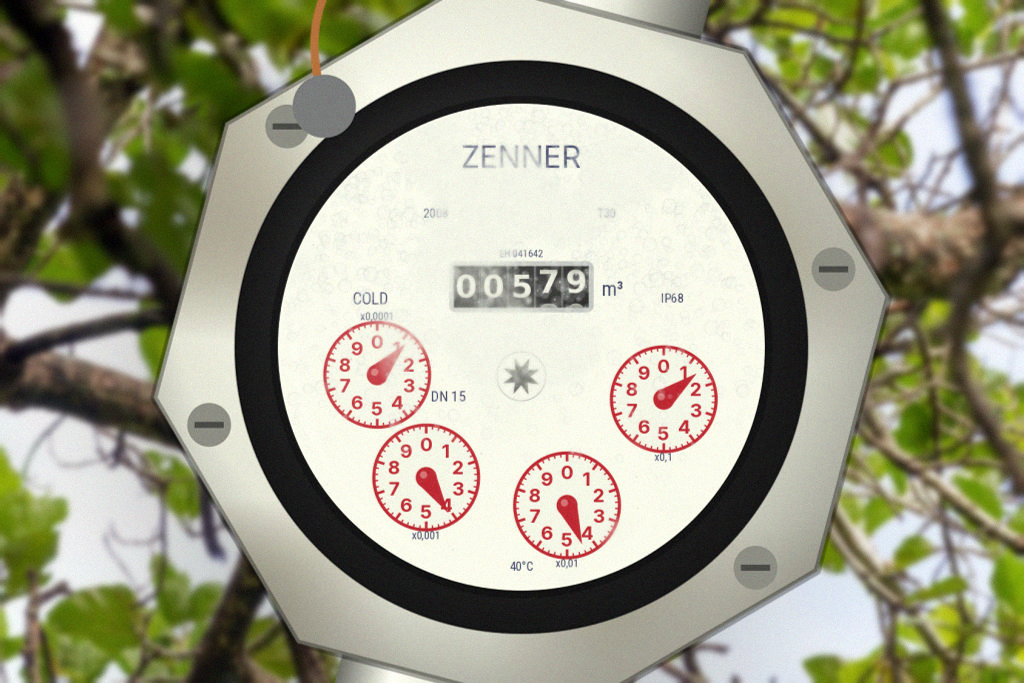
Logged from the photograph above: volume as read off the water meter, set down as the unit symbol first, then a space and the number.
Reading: m³ 579.1441
